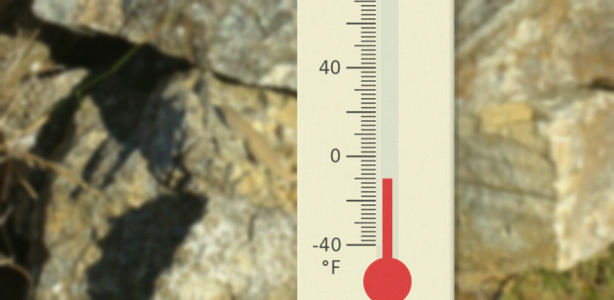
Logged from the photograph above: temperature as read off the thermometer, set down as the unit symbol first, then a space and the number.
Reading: °F -10
